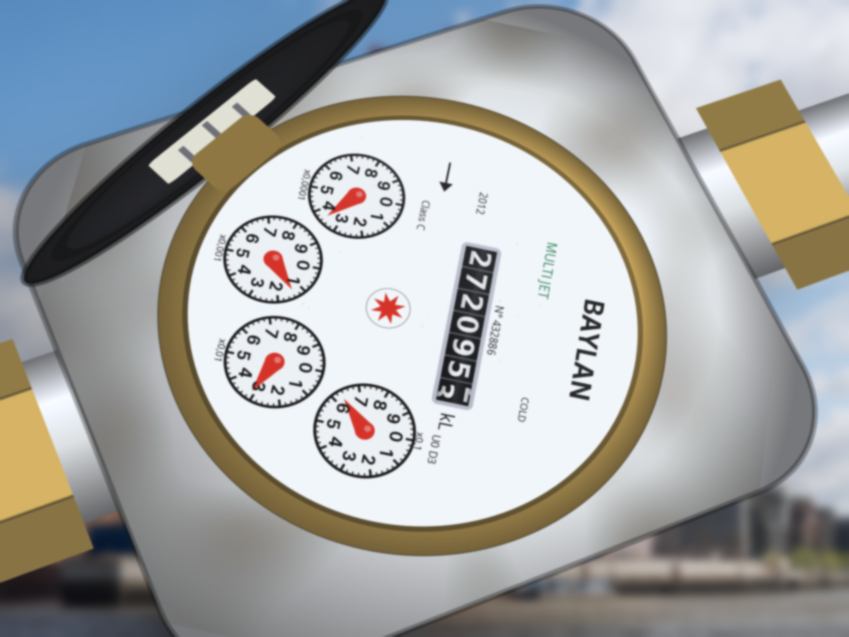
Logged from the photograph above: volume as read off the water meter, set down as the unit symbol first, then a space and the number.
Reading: kL 2720952.6313
